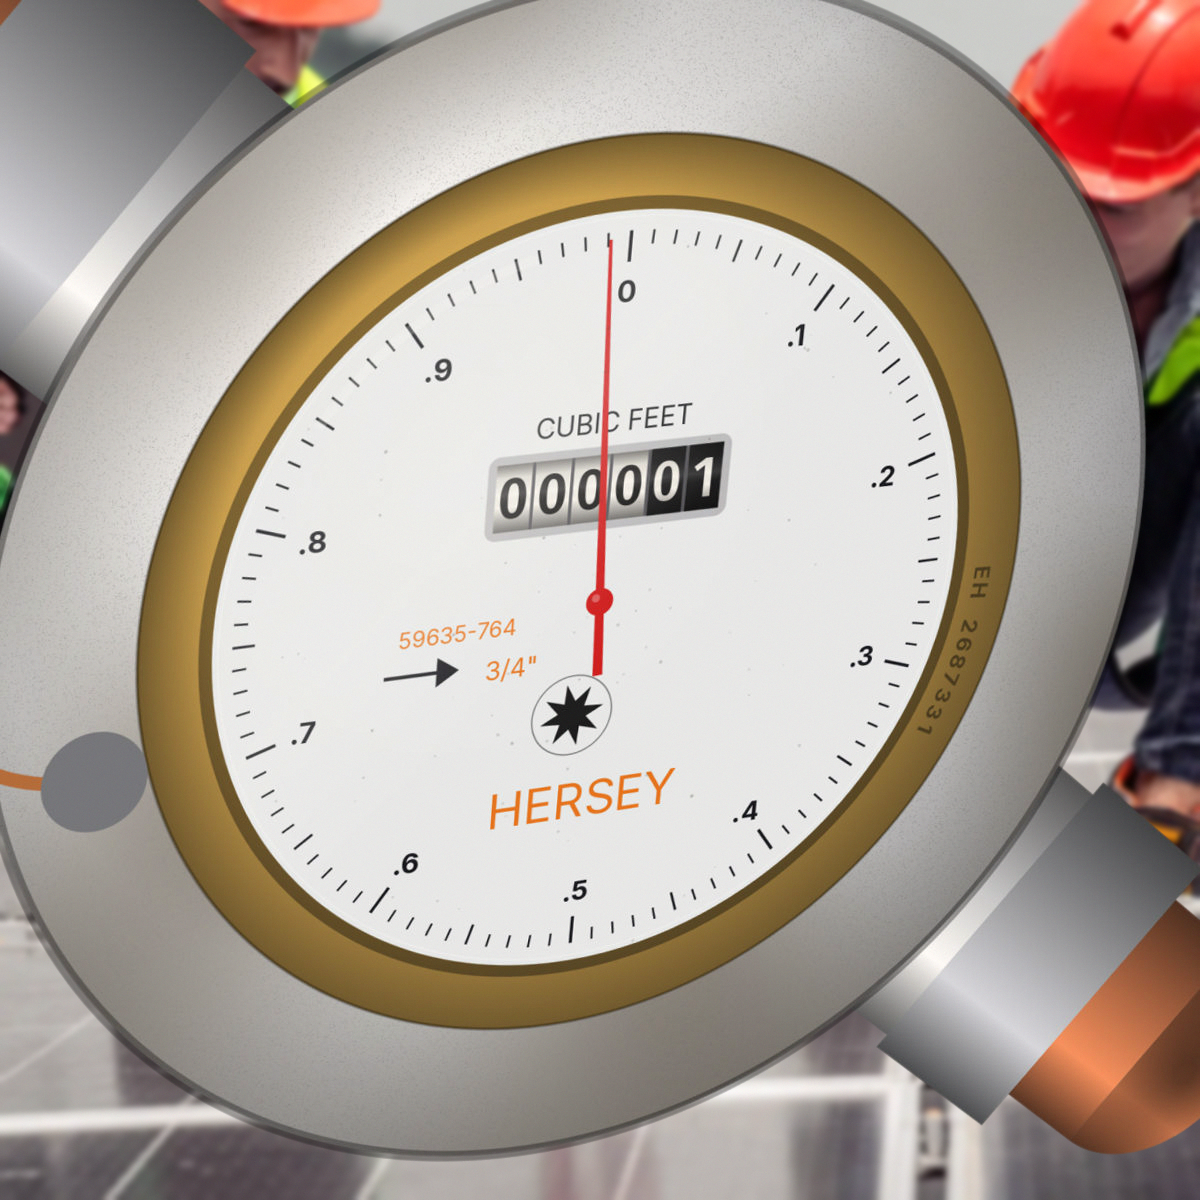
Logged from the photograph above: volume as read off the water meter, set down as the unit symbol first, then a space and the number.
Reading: ft³ 0.99
